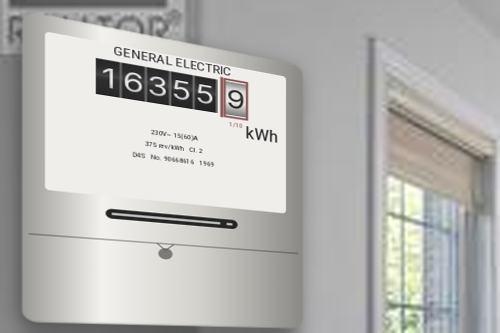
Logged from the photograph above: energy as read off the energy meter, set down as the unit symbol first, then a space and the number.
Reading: kWh 16355.9
